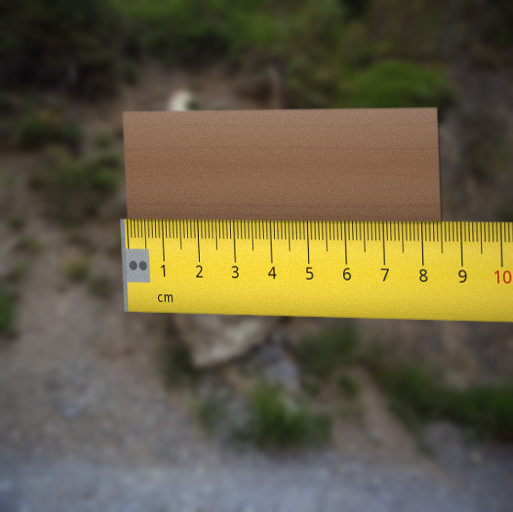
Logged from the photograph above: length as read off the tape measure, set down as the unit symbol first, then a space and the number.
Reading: cm 8.5
